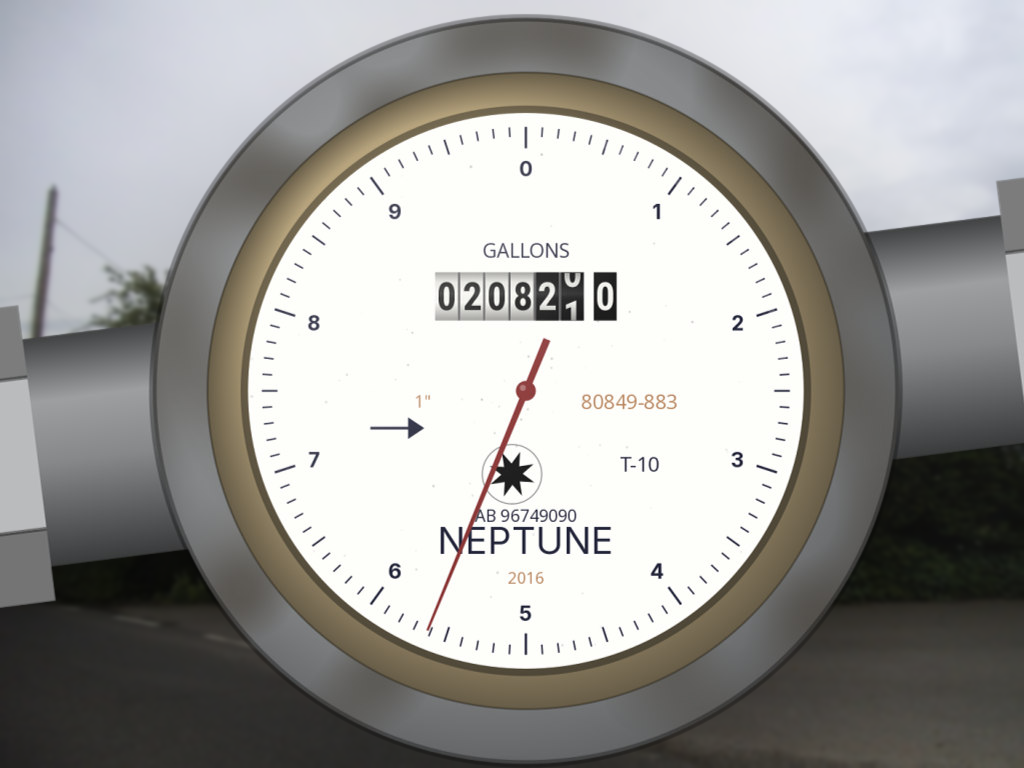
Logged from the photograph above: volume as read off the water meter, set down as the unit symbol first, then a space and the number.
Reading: gal 208205.6
